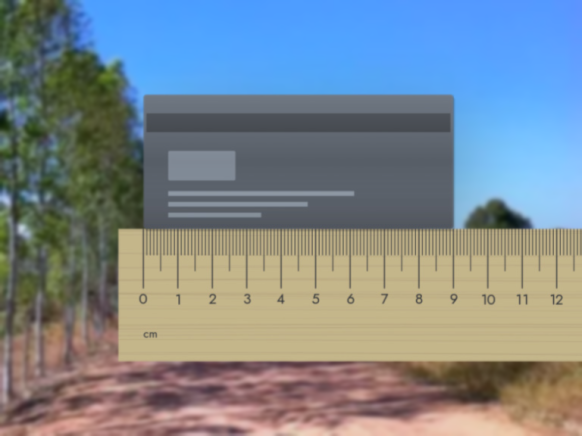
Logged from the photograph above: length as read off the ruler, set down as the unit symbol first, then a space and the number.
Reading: cm 9
